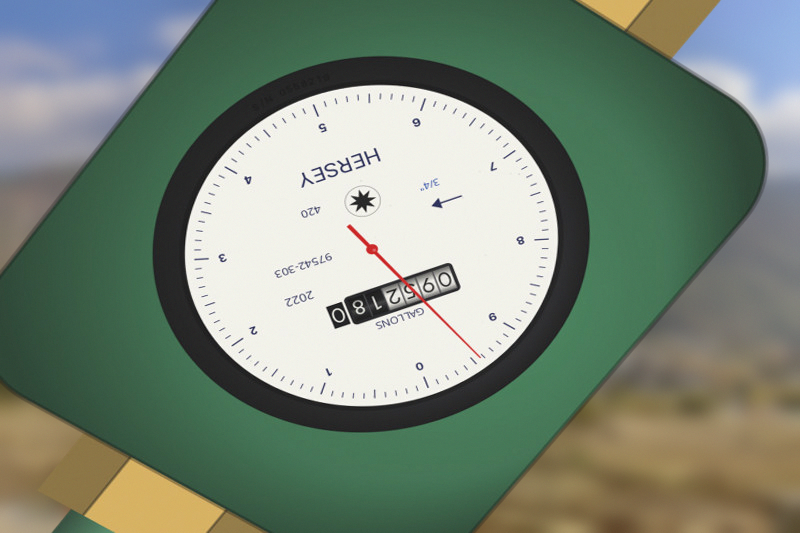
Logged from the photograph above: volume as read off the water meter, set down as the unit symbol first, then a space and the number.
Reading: gal 952179.4
